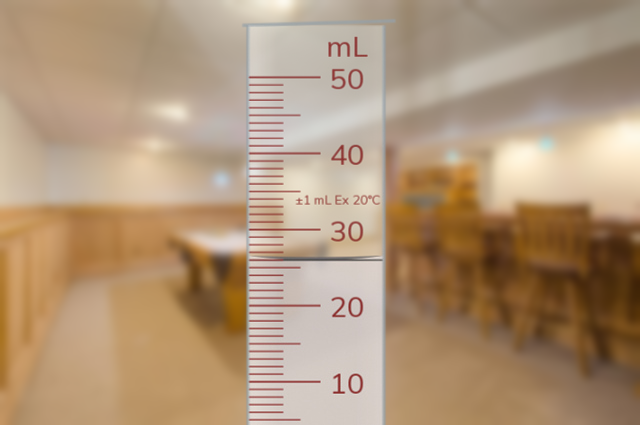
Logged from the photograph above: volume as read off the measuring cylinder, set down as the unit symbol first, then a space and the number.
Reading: mL 26
